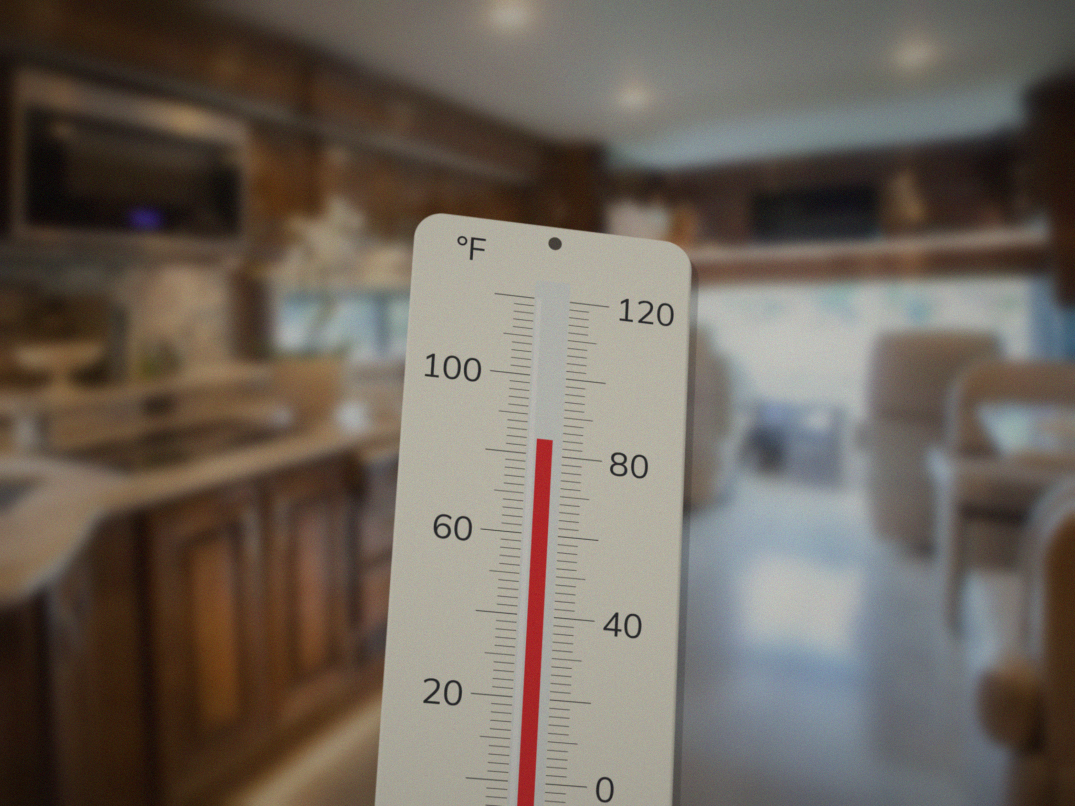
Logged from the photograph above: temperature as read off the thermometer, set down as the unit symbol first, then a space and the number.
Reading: °F 84
